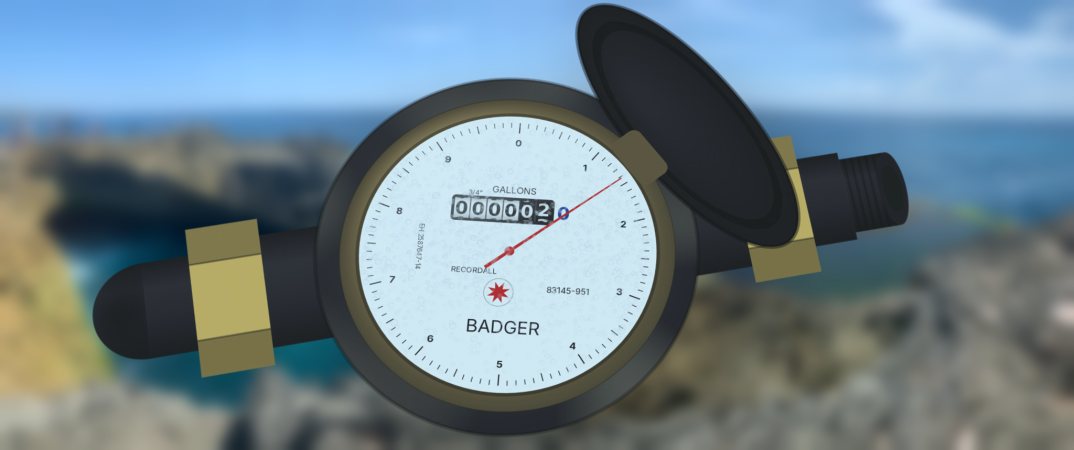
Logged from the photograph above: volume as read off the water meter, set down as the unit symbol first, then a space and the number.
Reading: gal 21.4
